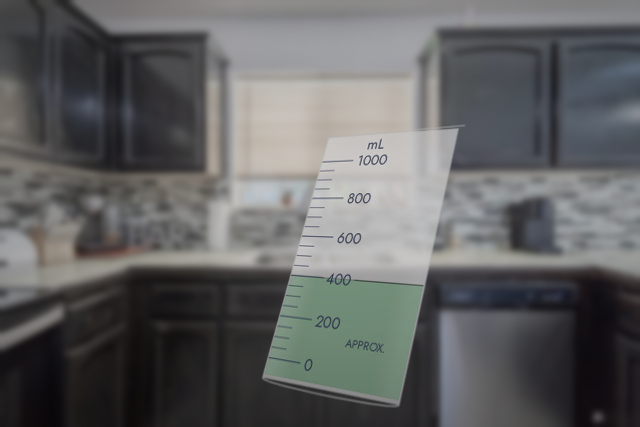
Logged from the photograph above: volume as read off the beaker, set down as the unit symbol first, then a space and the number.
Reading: mL 400
